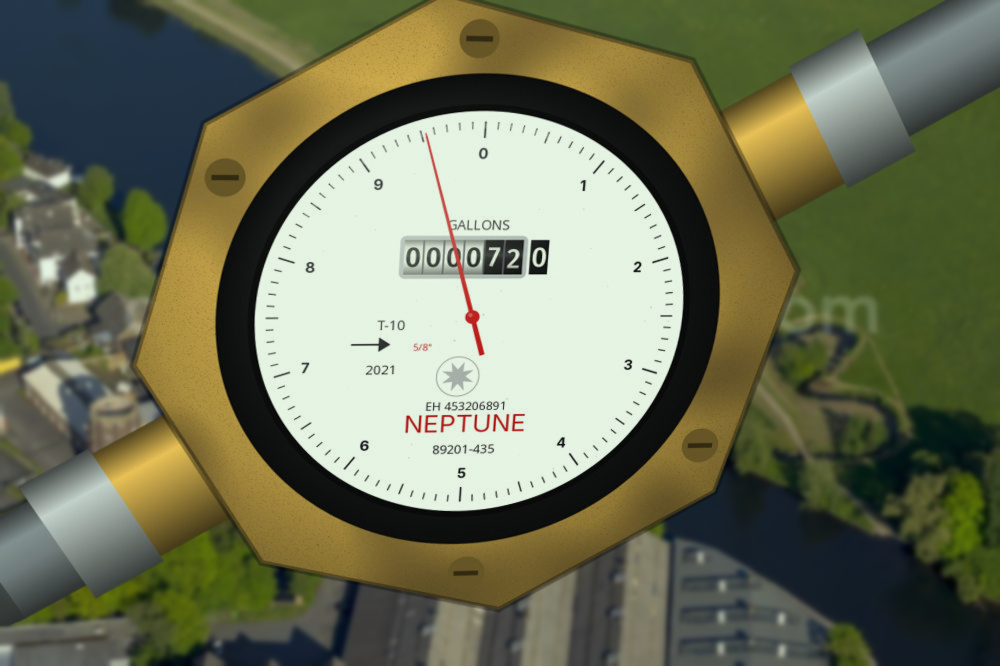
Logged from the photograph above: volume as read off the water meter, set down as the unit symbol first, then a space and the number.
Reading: gal 719.5
